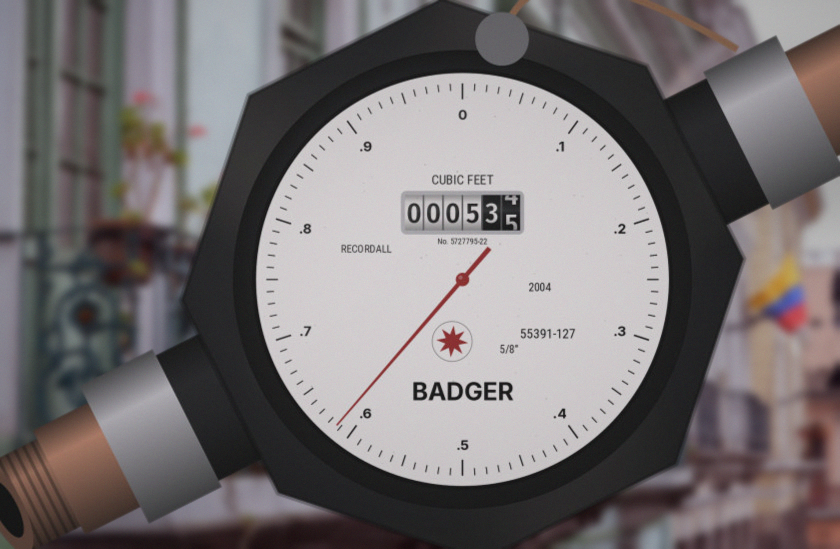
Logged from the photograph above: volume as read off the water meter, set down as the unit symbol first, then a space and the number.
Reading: ft³ 534.61
